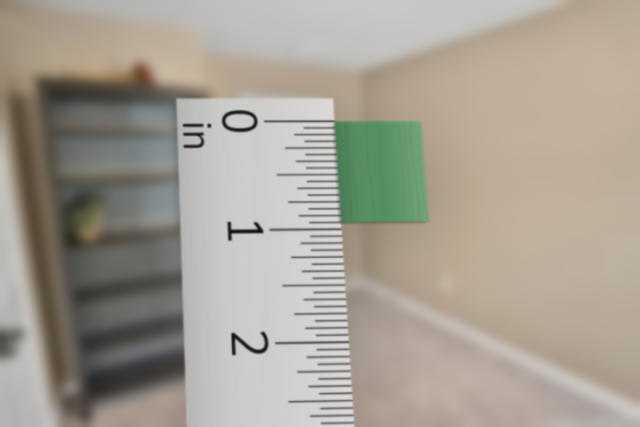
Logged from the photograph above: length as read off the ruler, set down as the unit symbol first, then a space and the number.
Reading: in 0.9375
